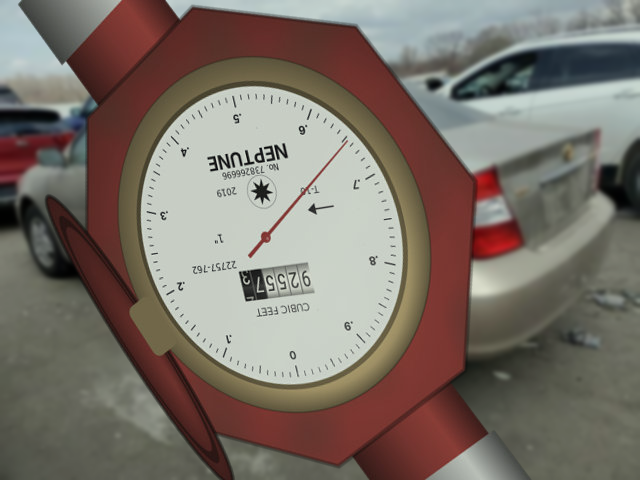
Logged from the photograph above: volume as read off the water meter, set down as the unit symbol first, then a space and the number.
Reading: ft³ 925572.65
